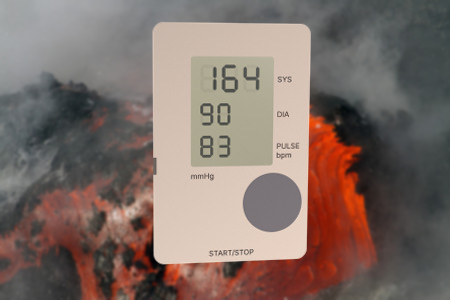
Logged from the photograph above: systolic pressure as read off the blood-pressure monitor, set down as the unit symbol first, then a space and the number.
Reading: mmHg 164
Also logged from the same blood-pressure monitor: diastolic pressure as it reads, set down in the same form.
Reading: mmHg 90
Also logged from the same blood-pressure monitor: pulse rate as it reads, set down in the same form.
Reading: bpm 83
